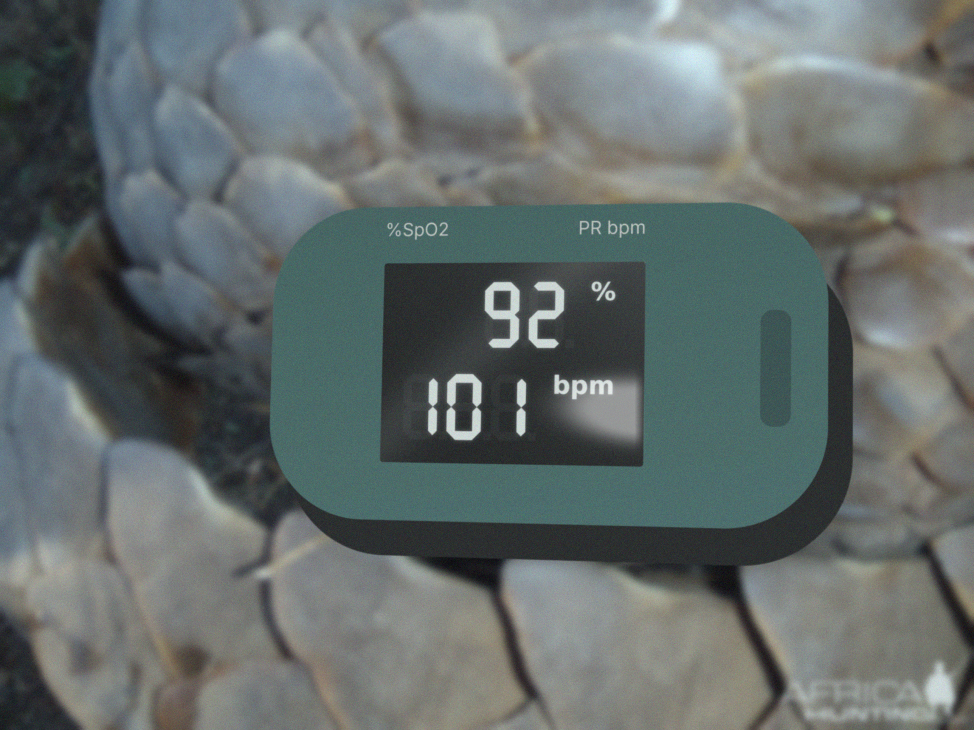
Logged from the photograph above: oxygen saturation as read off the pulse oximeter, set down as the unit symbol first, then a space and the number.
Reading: % 92
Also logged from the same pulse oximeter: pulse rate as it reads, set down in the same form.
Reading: bpm 101
